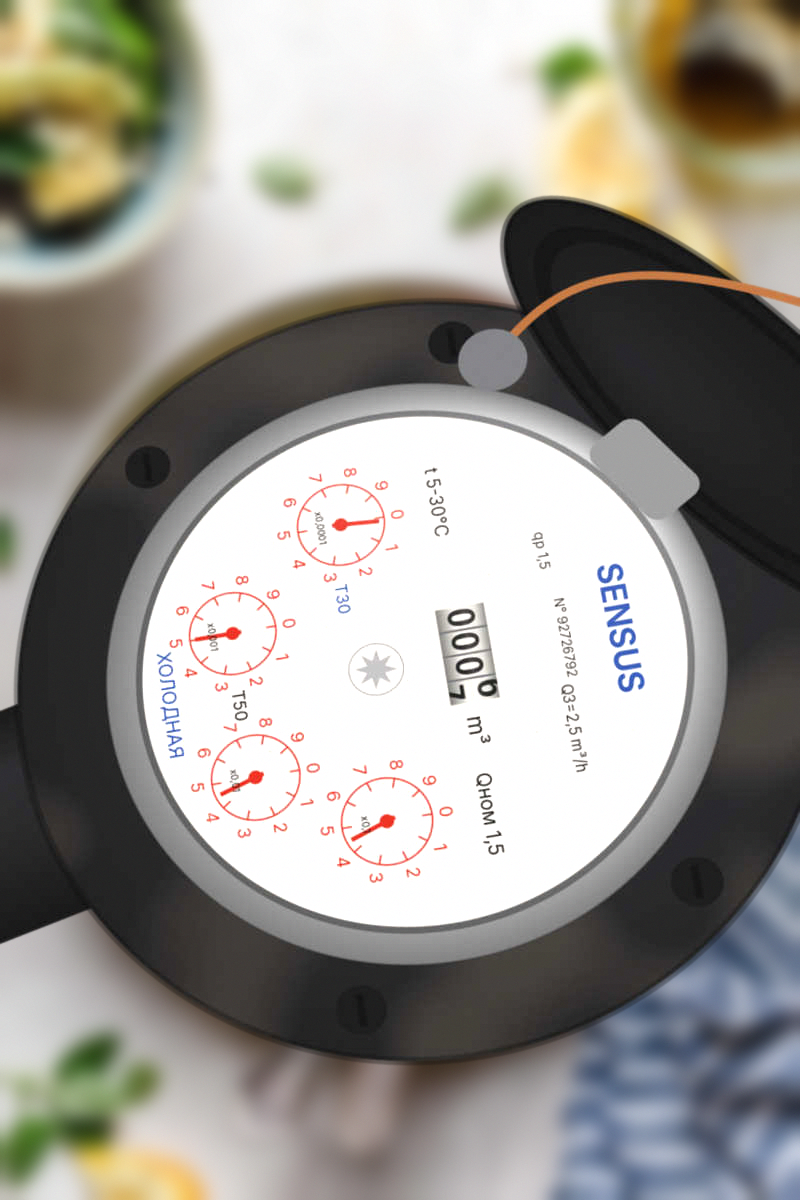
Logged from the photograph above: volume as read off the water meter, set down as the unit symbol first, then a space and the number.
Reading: m³ 6.4450
